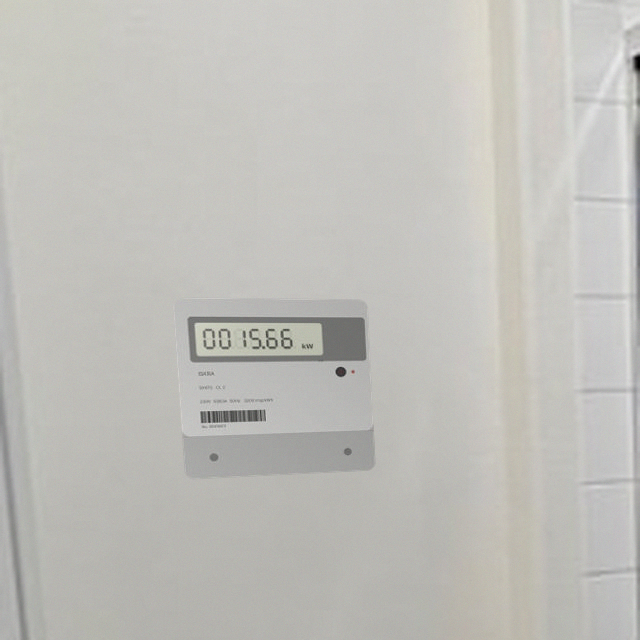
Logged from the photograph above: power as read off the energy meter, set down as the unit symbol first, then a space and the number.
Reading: kW 15.66
